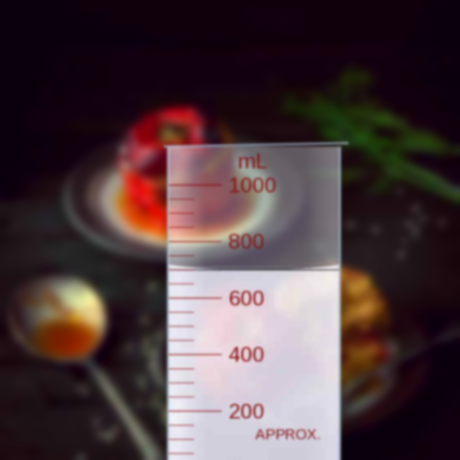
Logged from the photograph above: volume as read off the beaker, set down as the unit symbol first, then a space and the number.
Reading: mL 700
